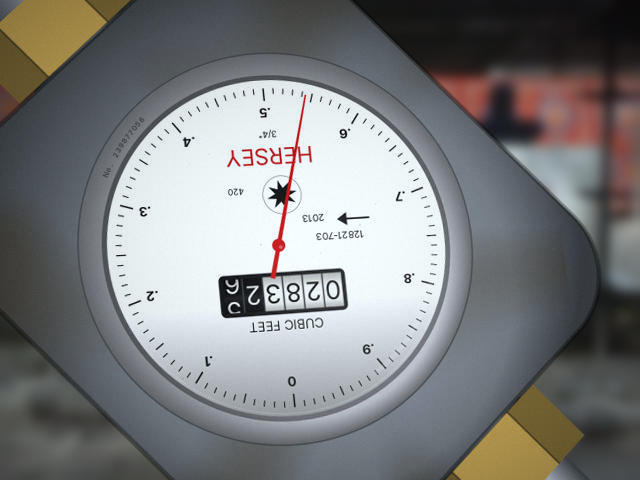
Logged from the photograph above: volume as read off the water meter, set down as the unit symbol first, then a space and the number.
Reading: ft³ 28325.54
